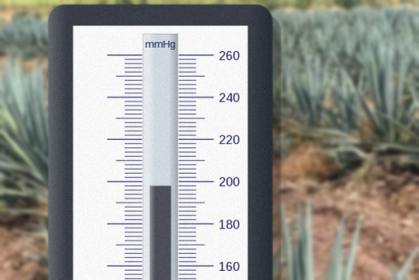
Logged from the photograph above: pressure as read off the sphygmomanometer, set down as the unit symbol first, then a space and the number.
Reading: mmHg 198
